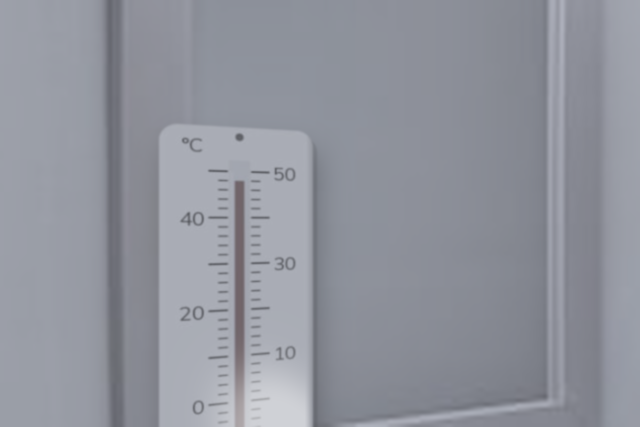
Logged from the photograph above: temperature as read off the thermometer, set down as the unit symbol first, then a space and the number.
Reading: °C 48
